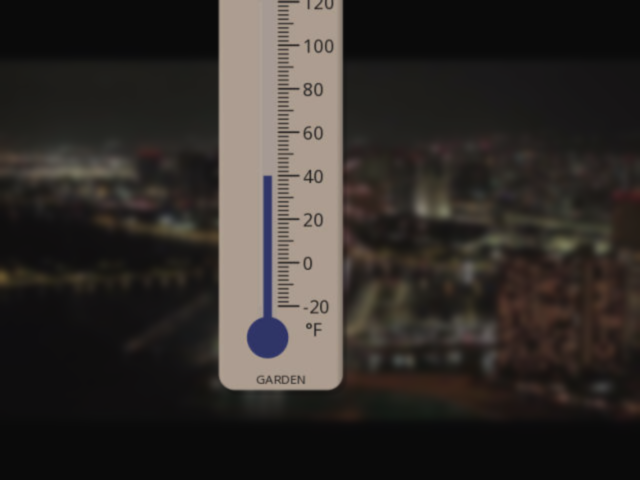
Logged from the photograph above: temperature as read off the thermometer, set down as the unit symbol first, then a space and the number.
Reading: °F 40
